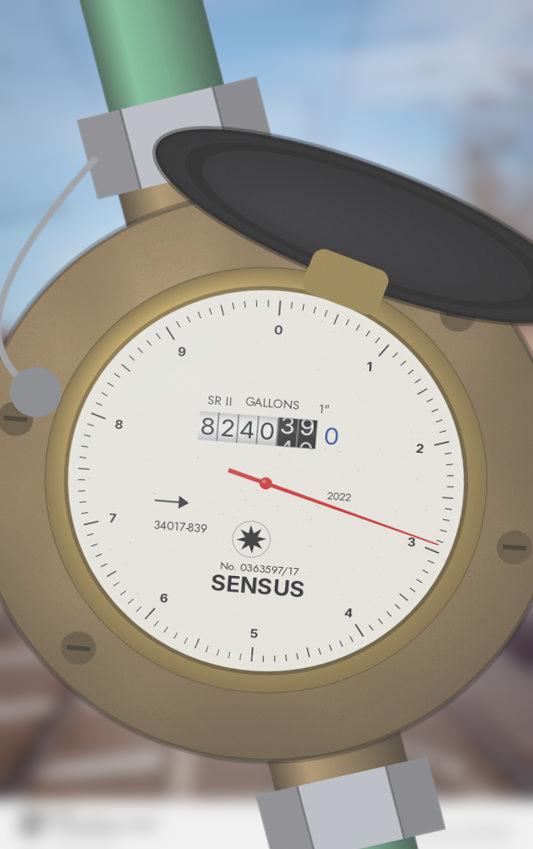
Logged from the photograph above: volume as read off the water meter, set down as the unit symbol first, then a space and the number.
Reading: gal 8240392.9
